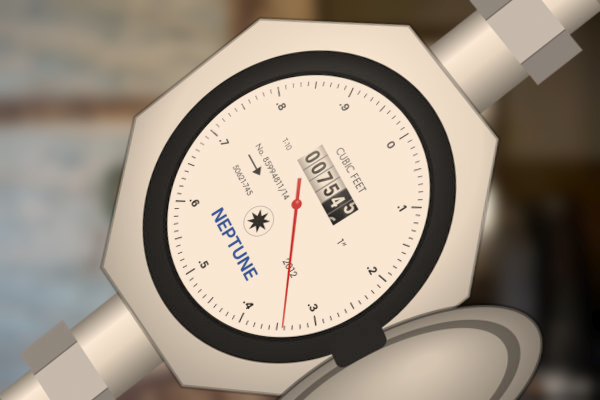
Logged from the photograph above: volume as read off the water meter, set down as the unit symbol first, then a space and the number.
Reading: ft³ 7545.34
